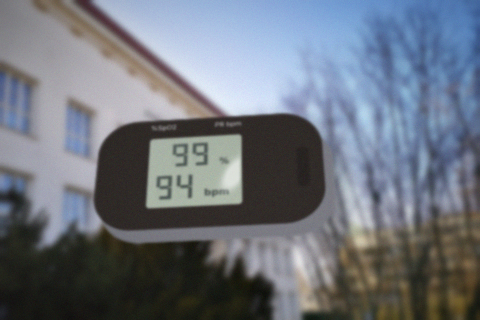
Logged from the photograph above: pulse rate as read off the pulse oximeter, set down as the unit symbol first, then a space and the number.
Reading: bpm 94
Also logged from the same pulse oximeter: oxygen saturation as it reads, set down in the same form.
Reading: % 99
